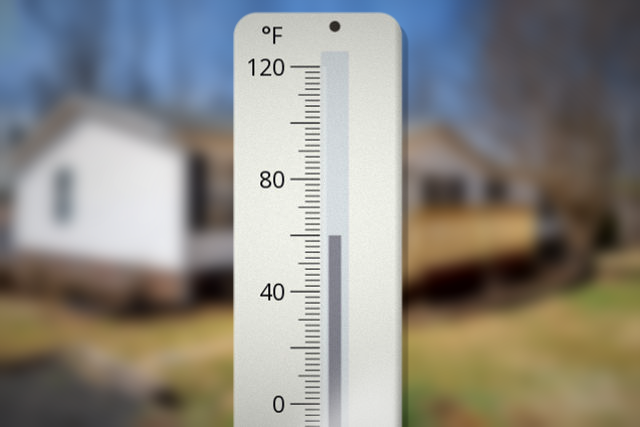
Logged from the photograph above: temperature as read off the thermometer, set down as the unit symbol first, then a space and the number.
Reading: °F 60
